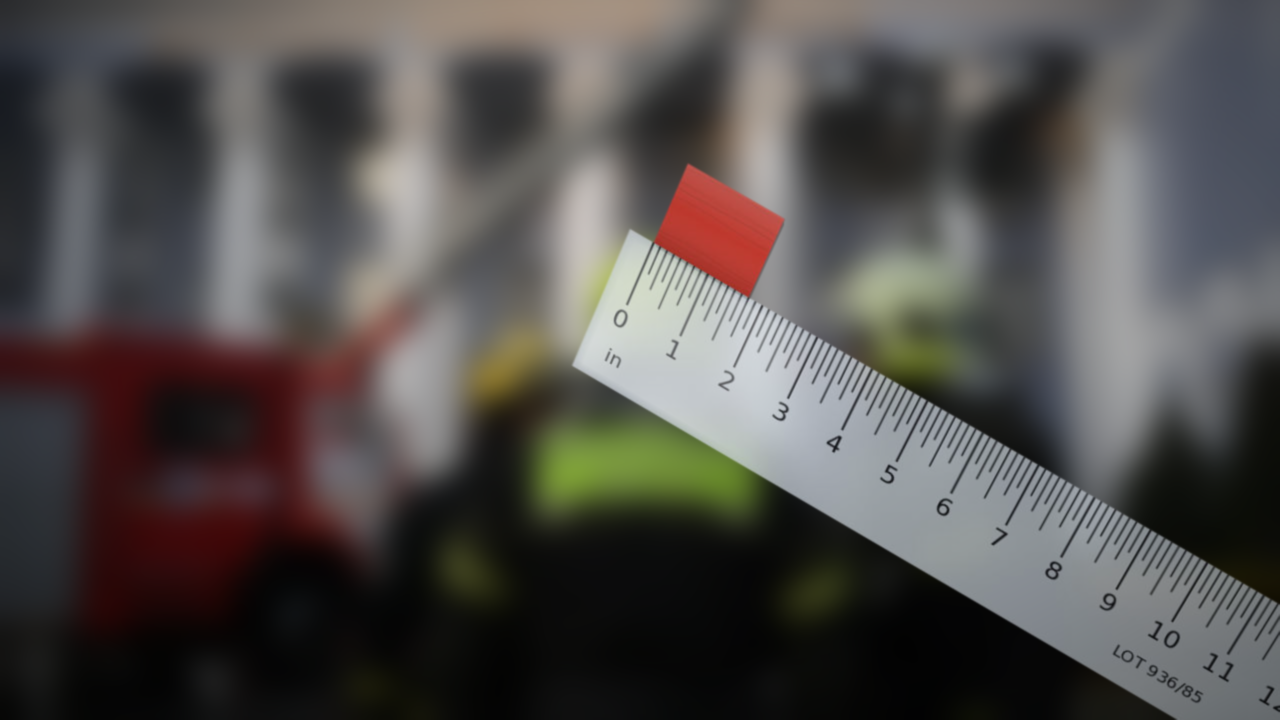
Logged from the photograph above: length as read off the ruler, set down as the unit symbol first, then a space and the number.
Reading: in 1.75
